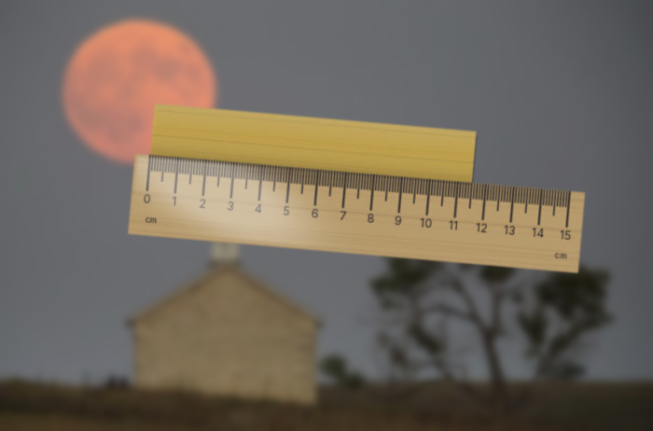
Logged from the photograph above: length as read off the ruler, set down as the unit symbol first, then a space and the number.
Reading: cm 11.5
